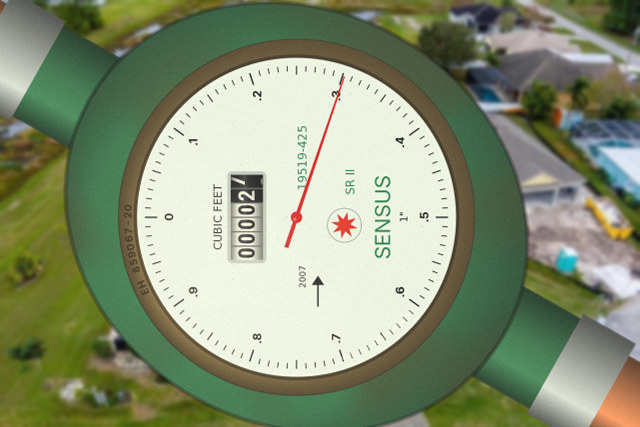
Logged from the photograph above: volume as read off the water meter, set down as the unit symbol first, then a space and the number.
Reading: ft³ 27.30
